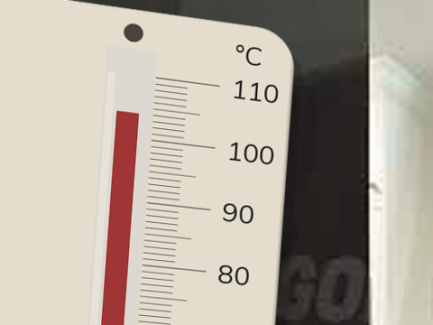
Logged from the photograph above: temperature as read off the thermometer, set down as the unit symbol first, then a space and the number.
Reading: °C 104
